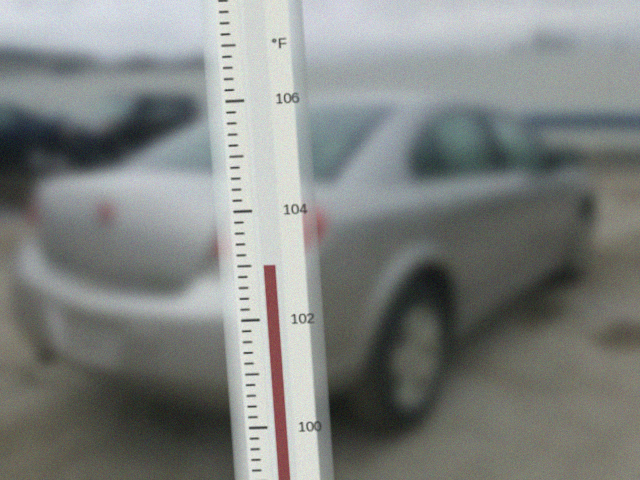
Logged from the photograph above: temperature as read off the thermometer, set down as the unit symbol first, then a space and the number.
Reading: °F 103
